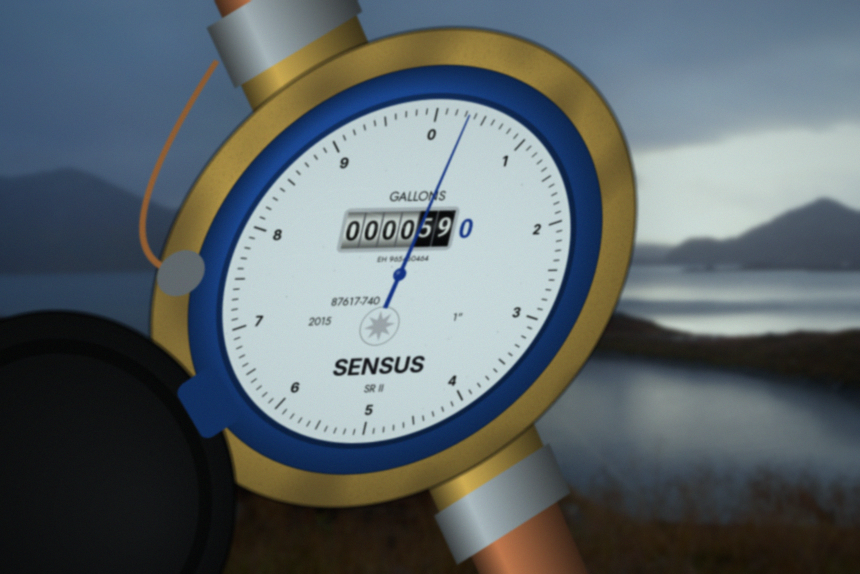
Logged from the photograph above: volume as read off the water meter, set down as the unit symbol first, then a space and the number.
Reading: gal 590.3
